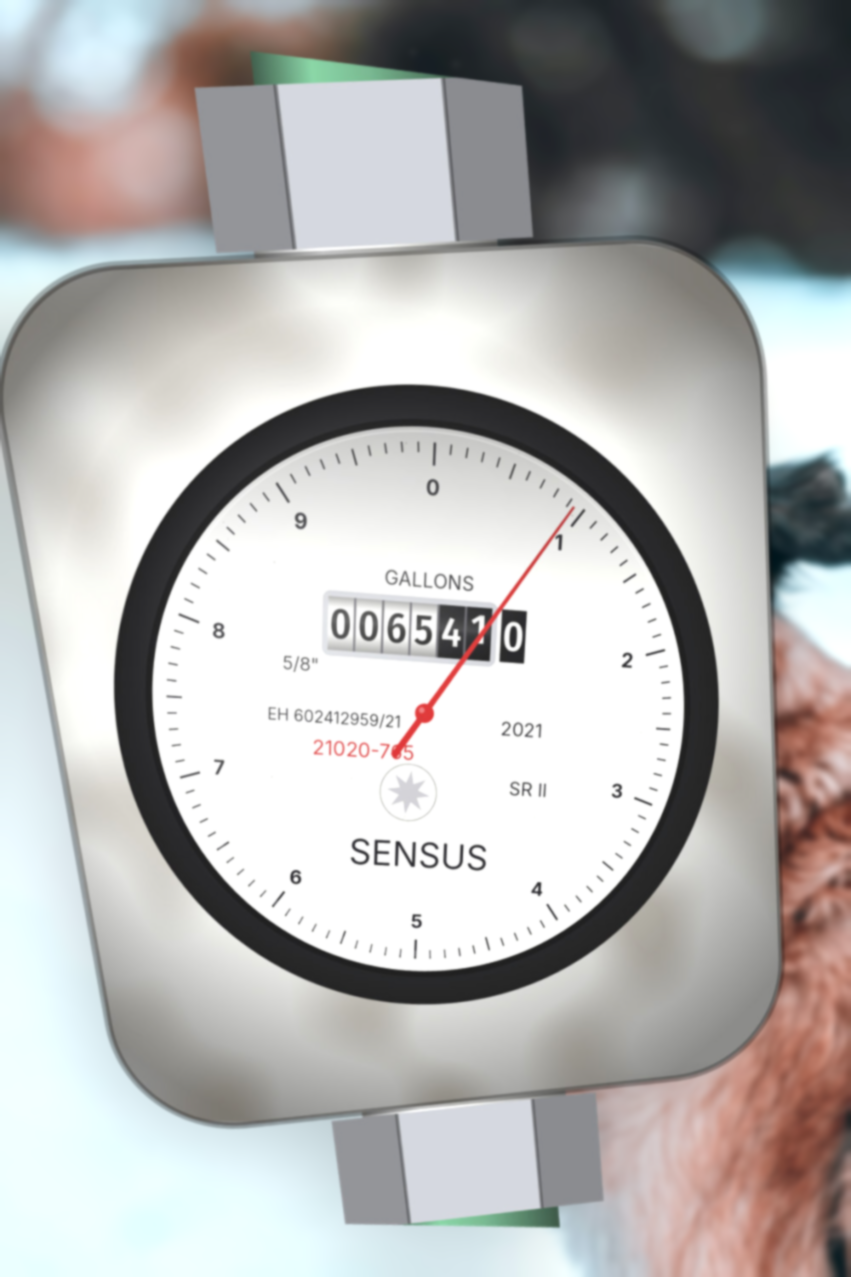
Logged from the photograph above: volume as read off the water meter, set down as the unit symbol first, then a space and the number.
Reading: gal 65410.9
